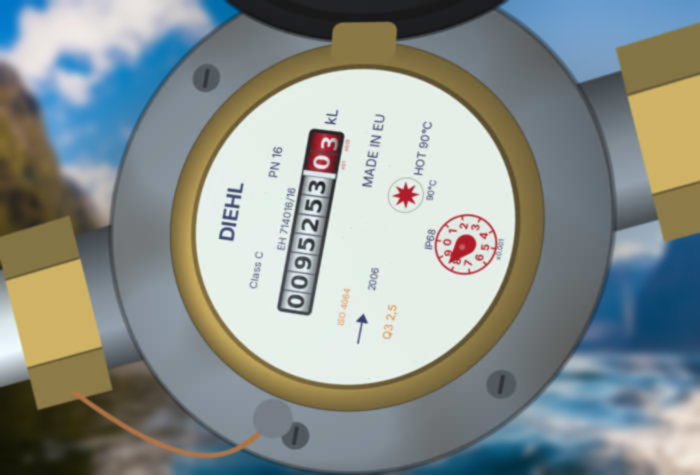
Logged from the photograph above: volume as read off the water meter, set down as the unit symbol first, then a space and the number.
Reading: kL 95253.028
